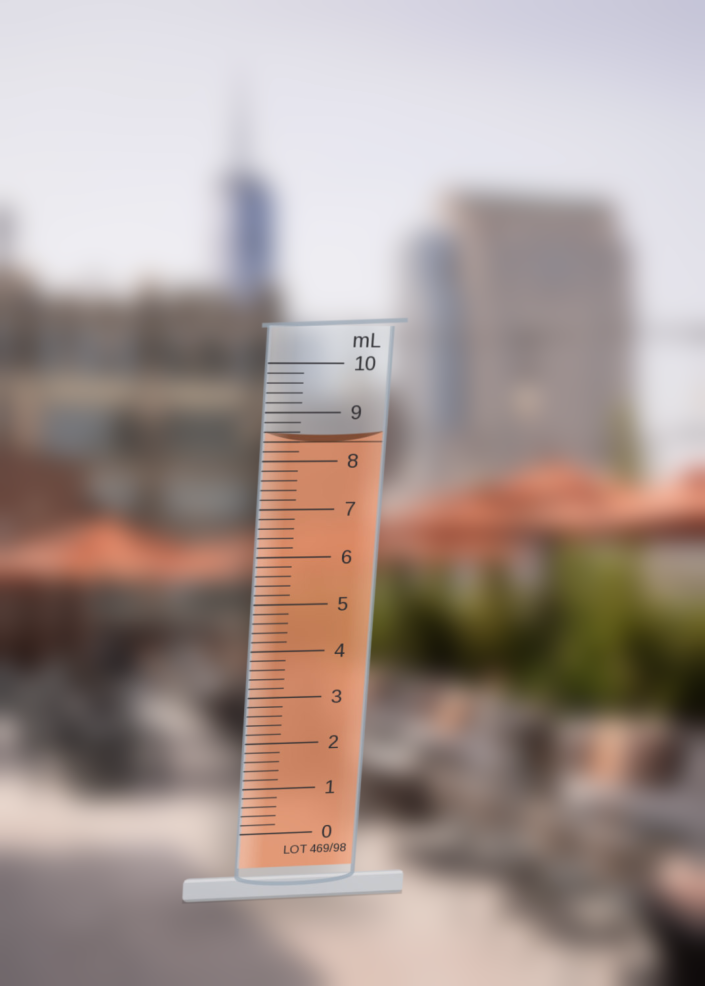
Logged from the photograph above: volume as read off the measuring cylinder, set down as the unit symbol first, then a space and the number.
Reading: mL 8.4
